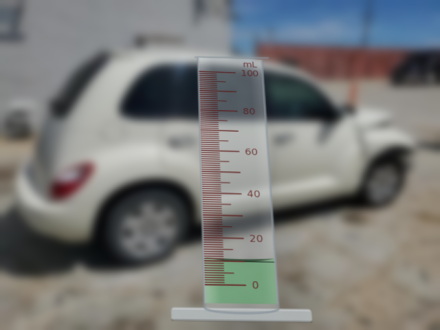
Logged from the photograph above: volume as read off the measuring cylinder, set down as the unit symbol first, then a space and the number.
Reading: mL 10
